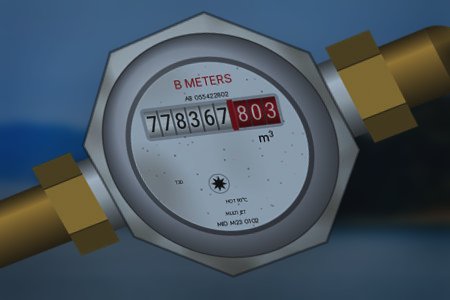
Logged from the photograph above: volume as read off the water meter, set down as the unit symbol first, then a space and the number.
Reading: m³ 778367.803
